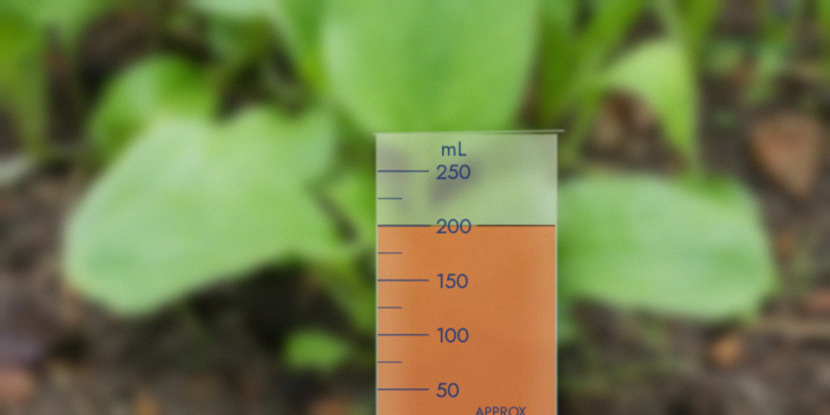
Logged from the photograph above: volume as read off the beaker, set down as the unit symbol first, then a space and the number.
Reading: mL 200
